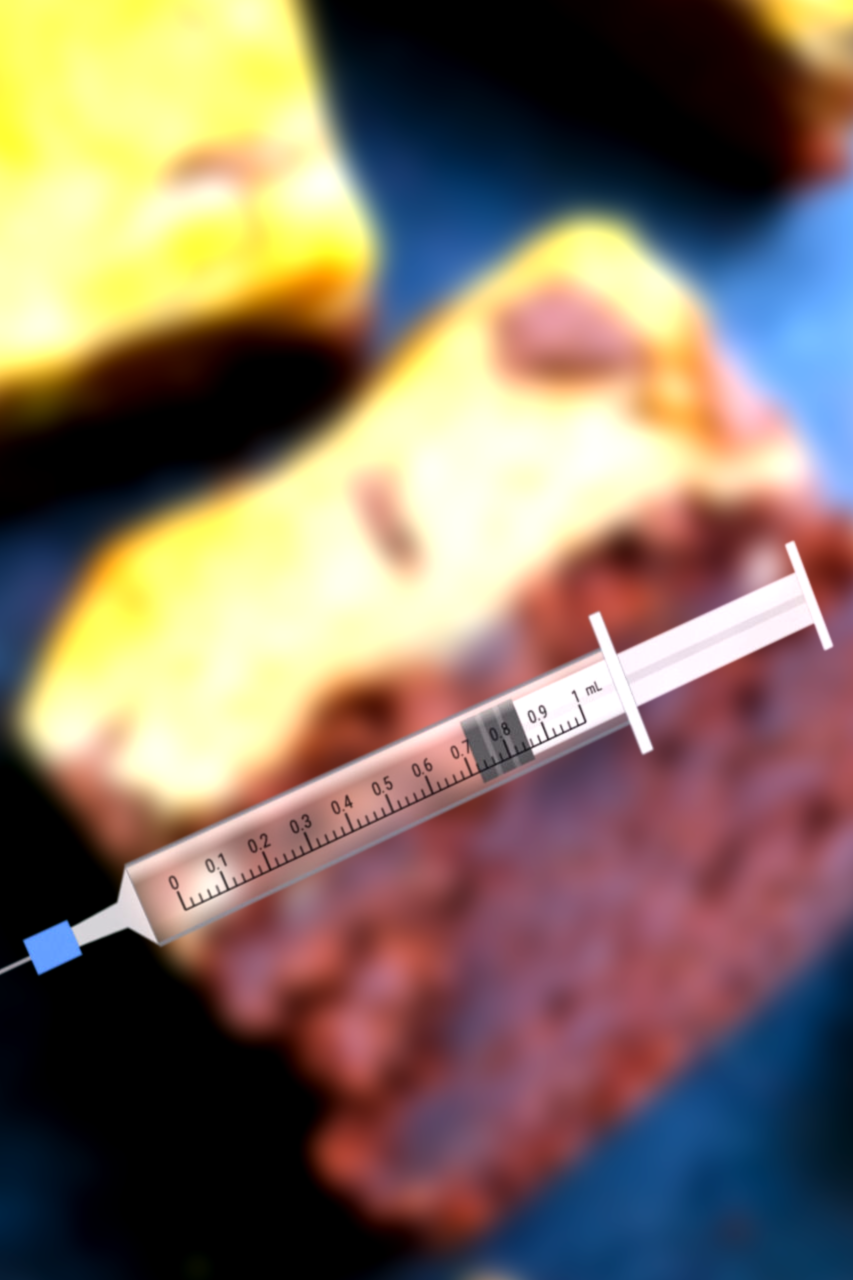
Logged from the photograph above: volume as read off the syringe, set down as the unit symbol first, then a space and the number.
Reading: mL 0.72
